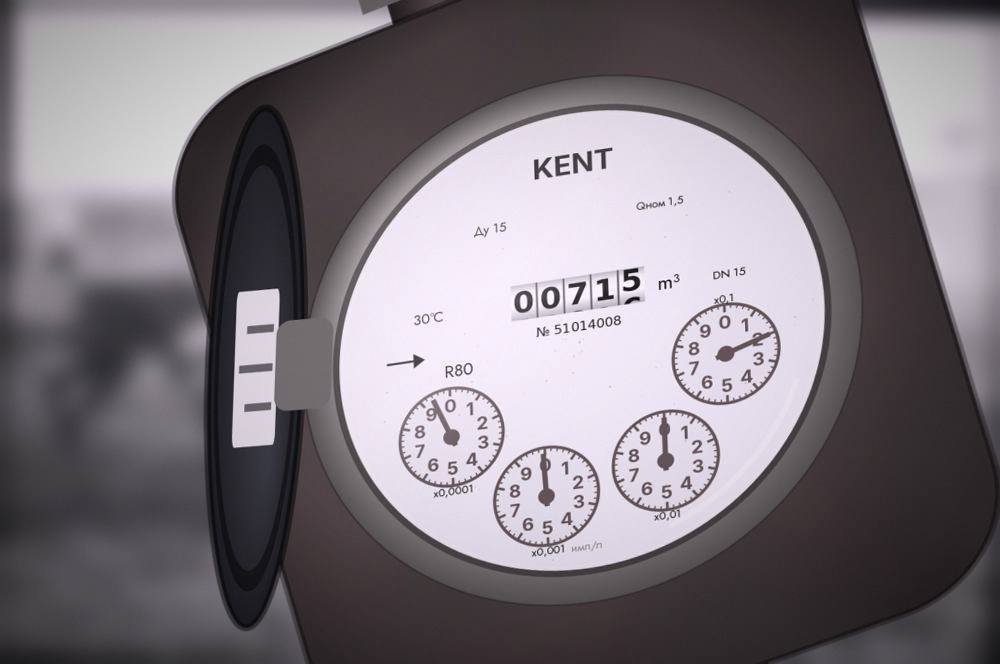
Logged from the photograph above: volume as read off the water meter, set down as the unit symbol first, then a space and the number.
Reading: m³ 715.1999
